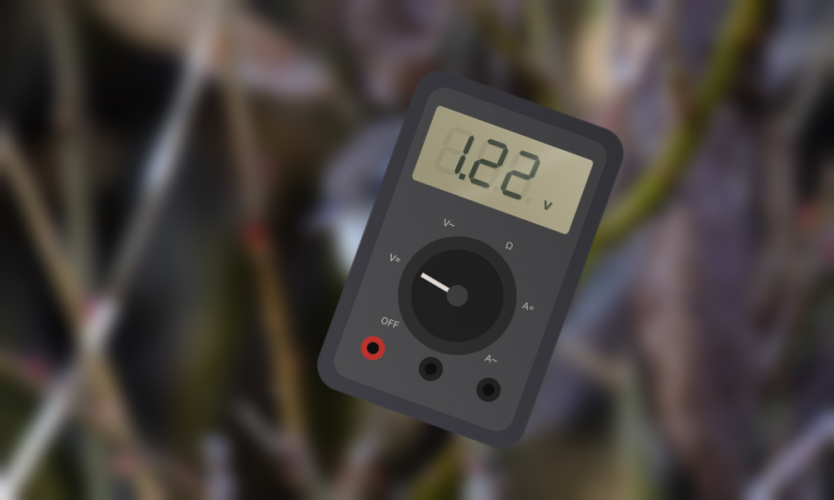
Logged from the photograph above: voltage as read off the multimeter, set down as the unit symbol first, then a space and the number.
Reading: V 1.22
